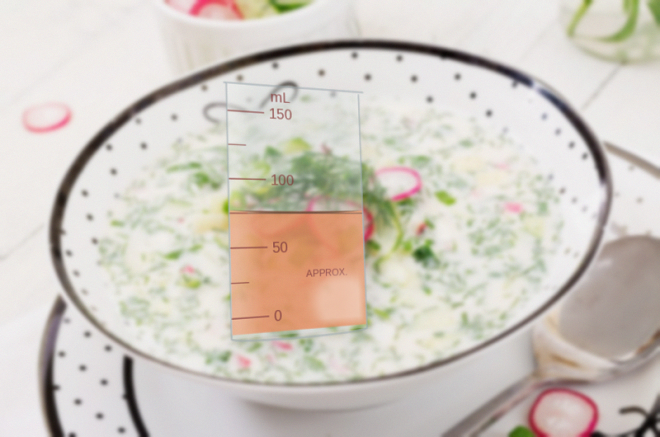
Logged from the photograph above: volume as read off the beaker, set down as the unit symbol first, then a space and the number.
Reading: mL 75
